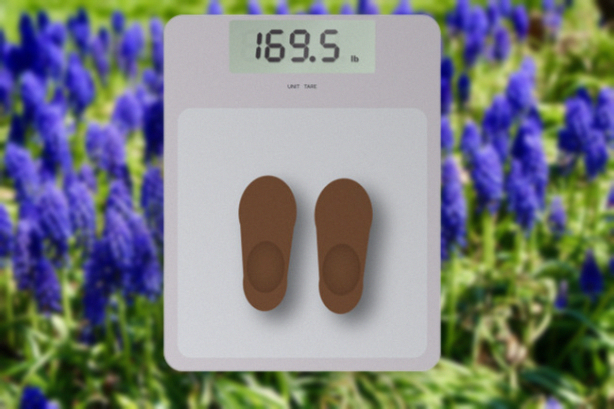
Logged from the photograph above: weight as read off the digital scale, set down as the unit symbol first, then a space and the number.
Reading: lb 169.5
